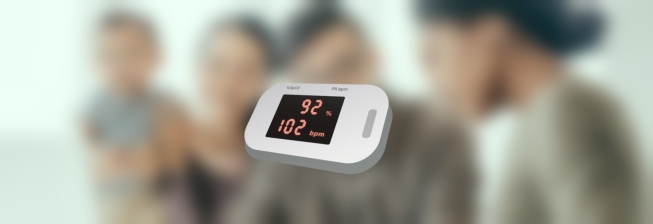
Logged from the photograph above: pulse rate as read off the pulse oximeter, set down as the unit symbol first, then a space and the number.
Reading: bpm 102
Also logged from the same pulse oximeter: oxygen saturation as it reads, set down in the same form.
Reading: % 92
